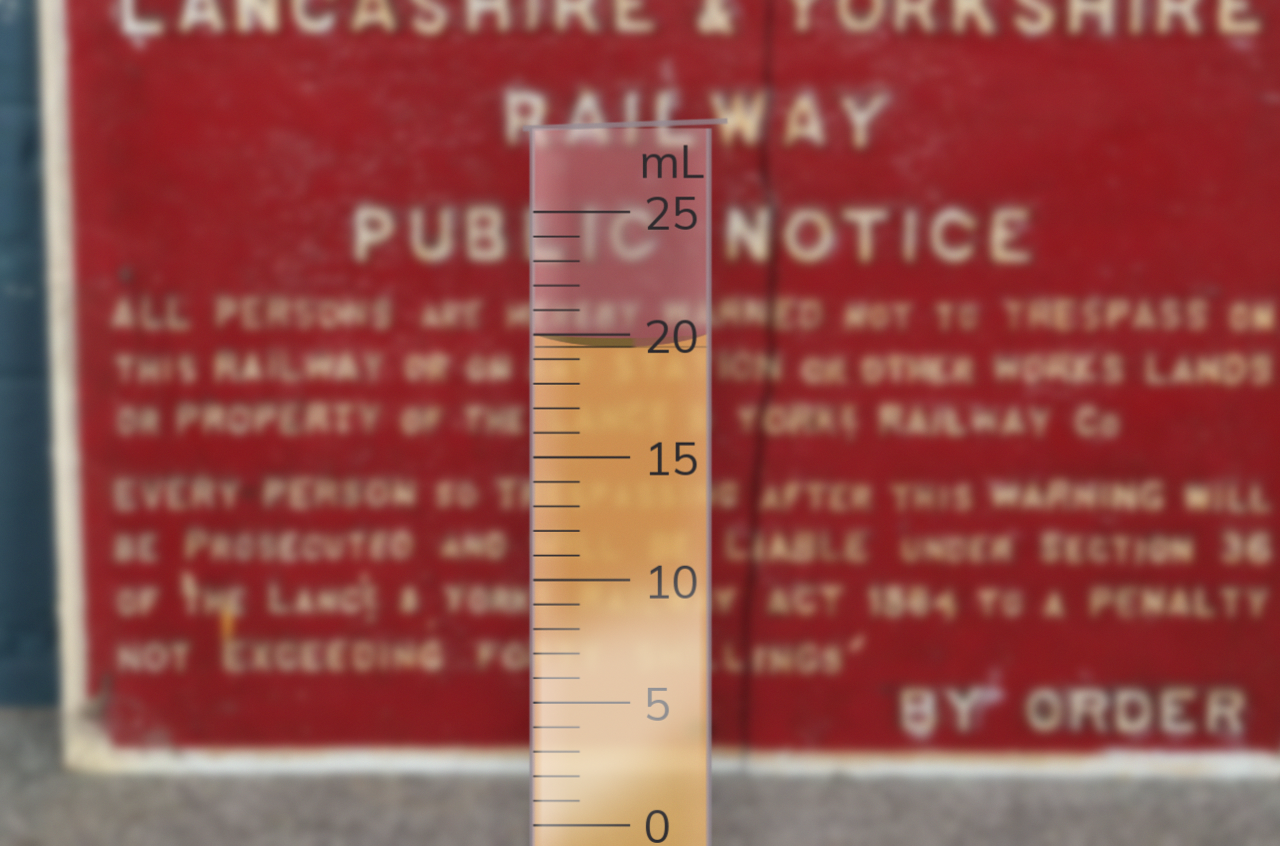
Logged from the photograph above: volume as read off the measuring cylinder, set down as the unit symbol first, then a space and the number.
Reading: mL 19.5
